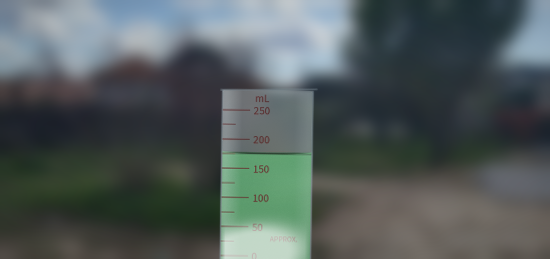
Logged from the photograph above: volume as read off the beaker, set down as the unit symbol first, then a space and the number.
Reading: mL 175
